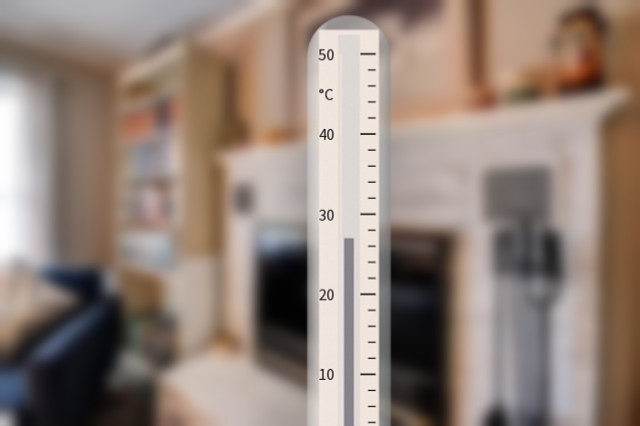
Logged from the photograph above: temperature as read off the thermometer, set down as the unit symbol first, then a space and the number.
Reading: °C 27
